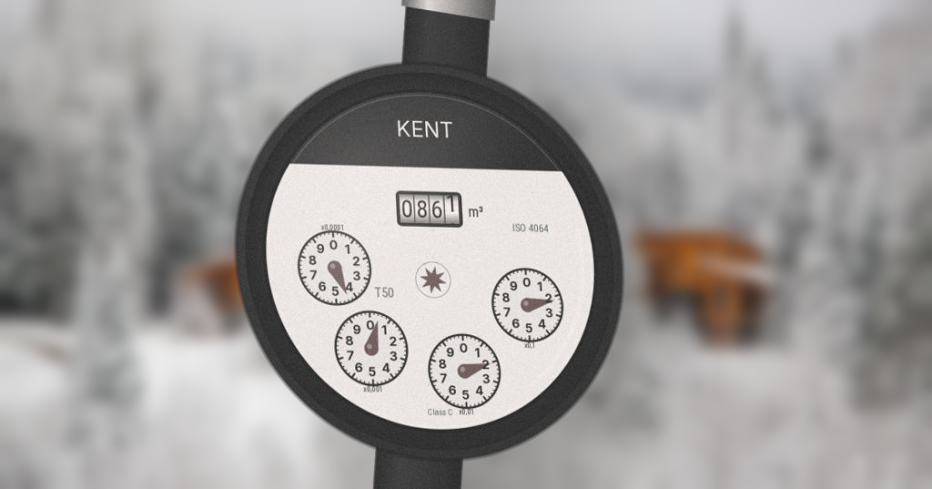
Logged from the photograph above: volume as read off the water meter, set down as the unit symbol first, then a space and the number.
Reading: m³ 861.2204
